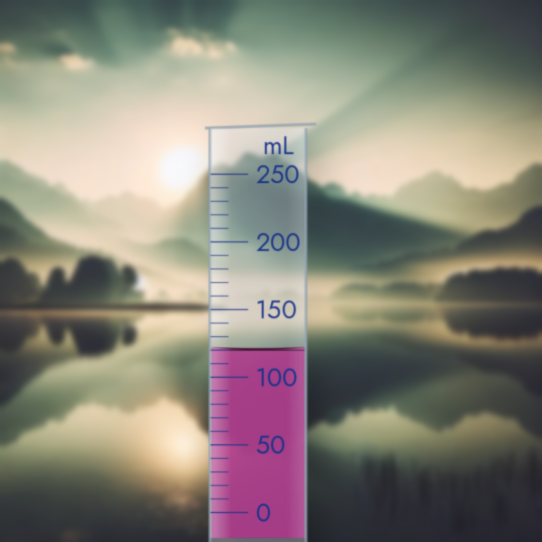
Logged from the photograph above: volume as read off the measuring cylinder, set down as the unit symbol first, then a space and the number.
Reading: mL 120
